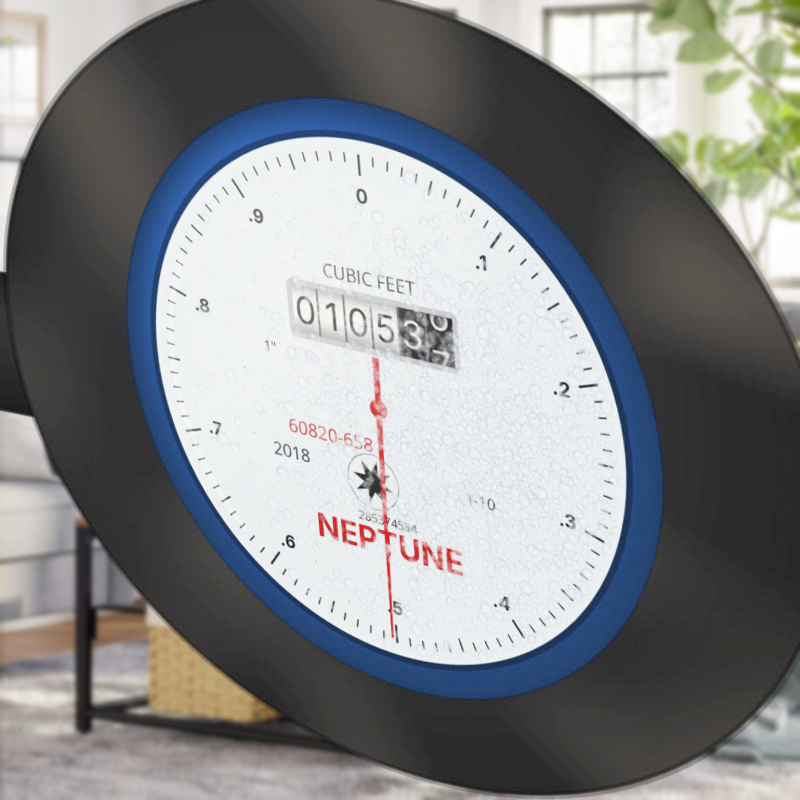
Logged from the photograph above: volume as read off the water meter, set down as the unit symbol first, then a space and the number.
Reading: ft³ 10536.50
